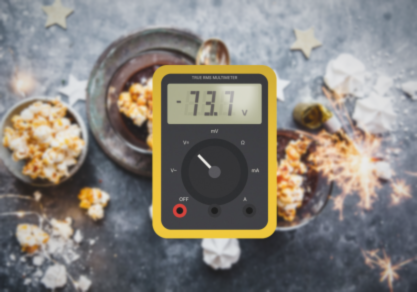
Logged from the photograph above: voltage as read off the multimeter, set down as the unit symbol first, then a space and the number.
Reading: V -73.7
